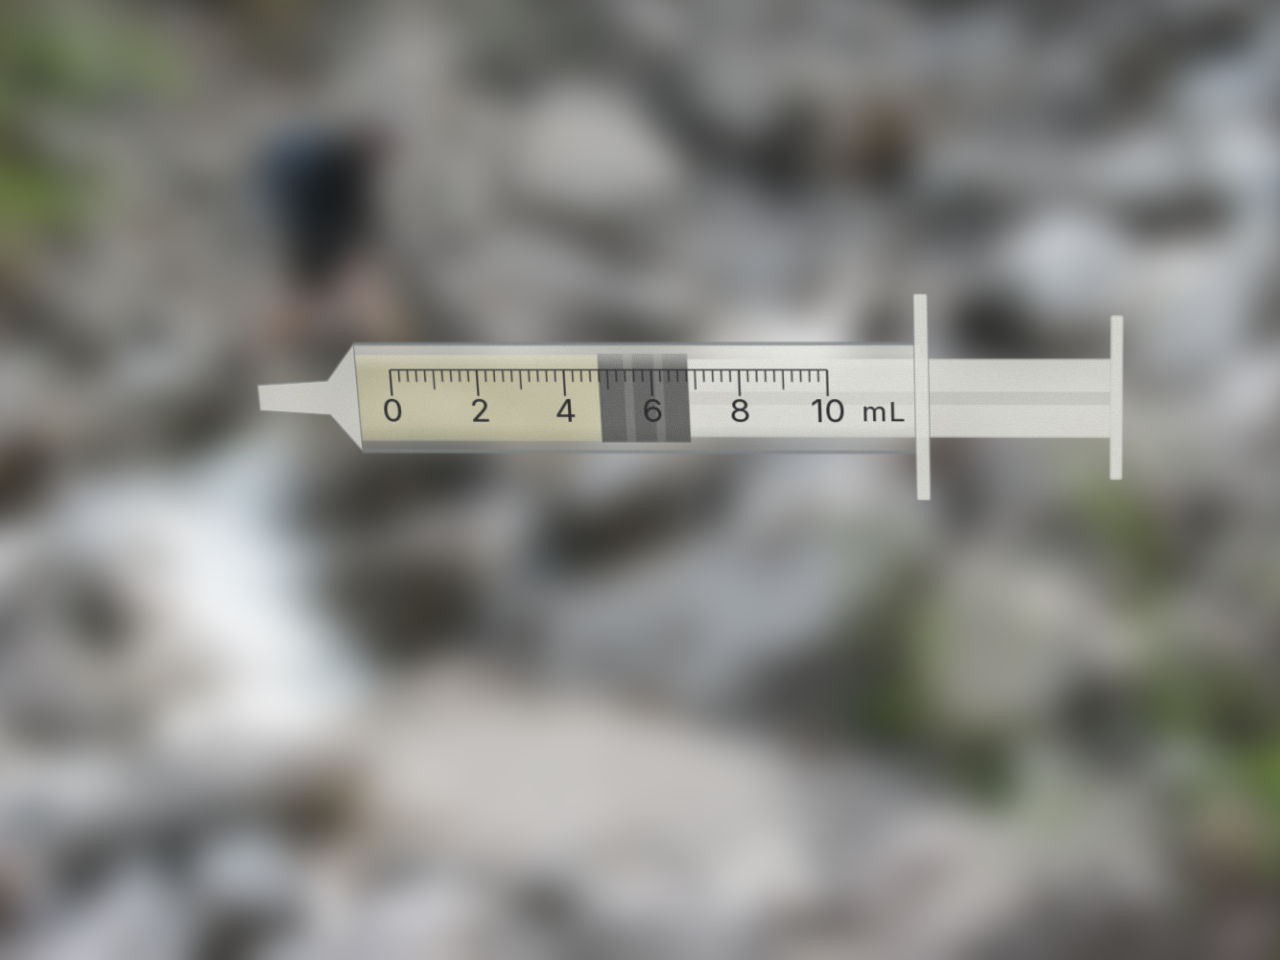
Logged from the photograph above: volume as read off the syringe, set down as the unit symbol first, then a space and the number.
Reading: mL 4.8
